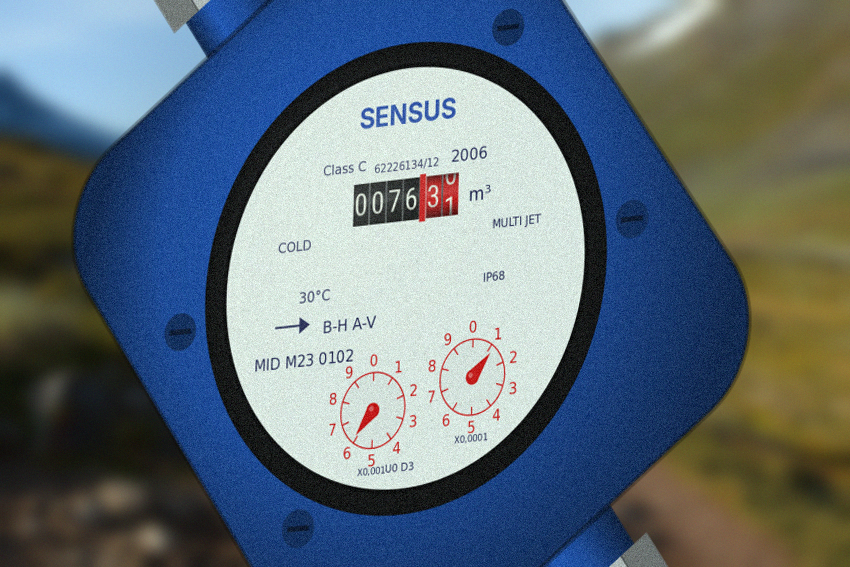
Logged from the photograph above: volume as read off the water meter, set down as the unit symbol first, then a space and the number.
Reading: m³ 76.3061
